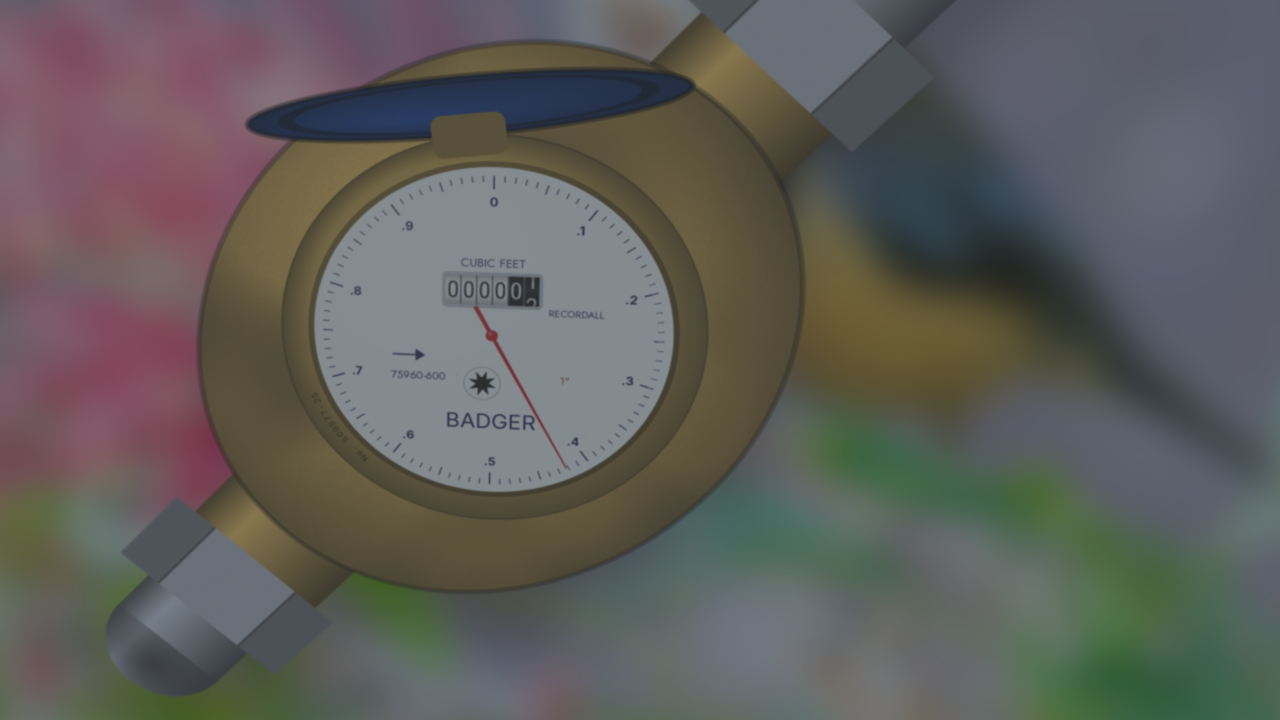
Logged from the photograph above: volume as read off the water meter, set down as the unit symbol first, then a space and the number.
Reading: ft³ 1.42
